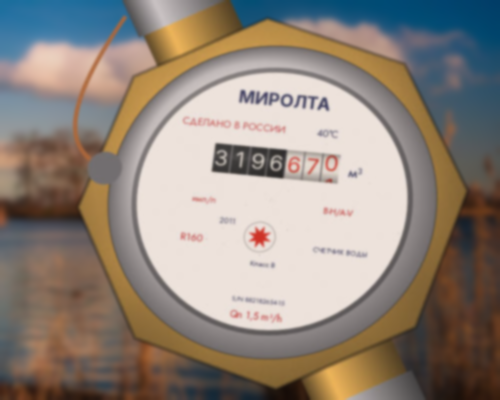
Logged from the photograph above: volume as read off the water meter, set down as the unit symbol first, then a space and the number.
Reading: m³ 3196.670
